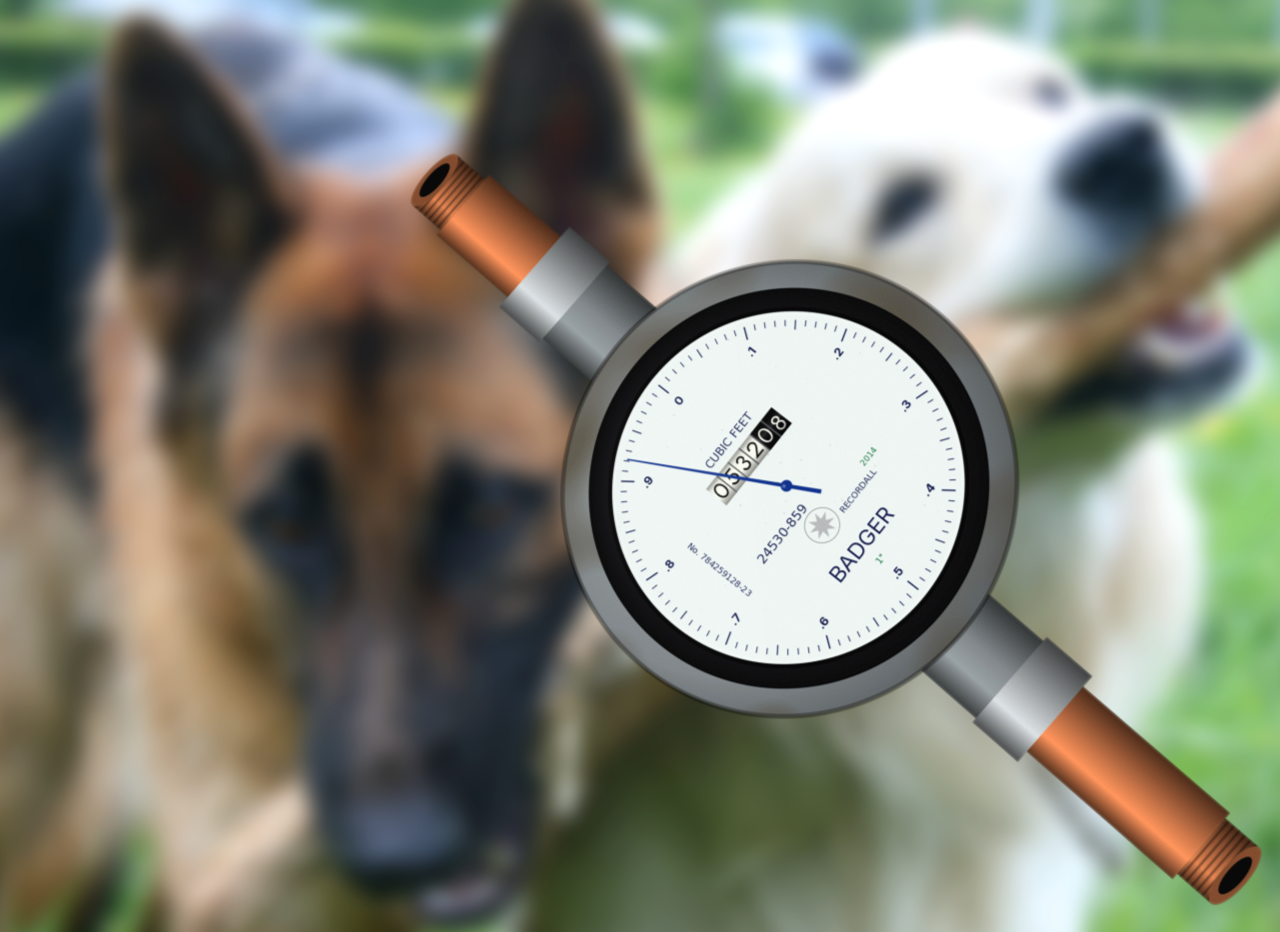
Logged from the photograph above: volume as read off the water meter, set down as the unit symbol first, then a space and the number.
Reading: ft³ 53207.92
